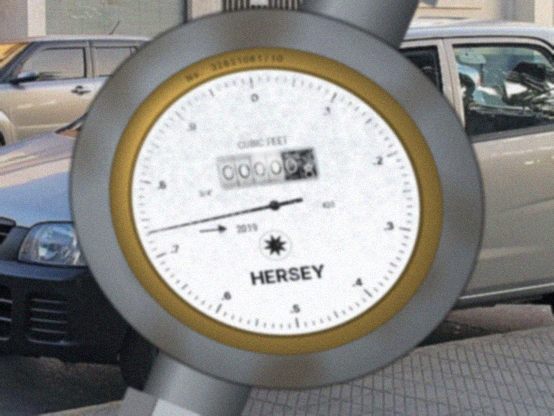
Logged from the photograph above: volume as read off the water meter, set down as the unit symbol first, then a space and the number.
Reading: ft³ 7.73
